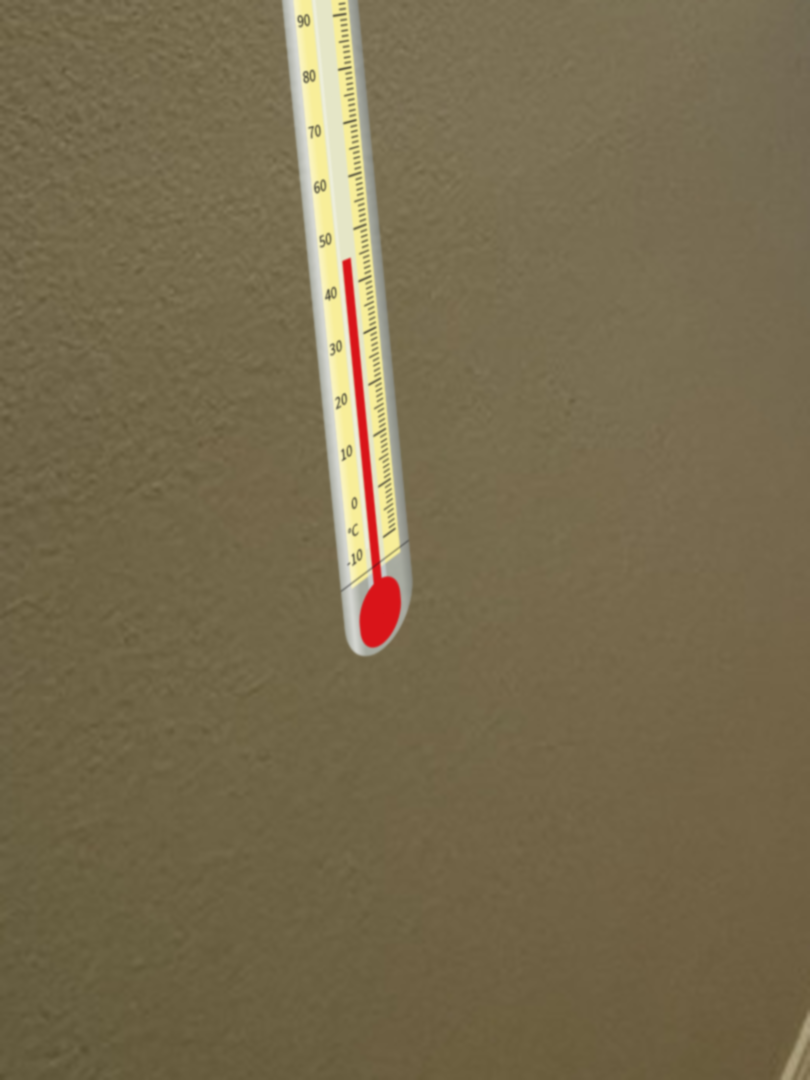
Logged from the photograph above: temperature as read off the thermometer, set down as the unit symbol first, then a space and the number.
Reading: °C 45
